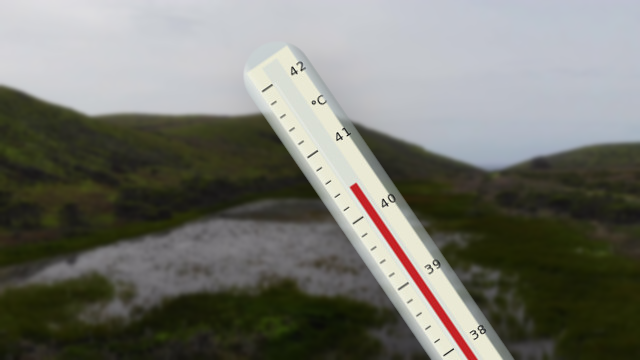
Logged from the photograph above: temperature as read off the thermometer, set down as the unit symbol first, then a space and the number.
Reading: °C 40.4
